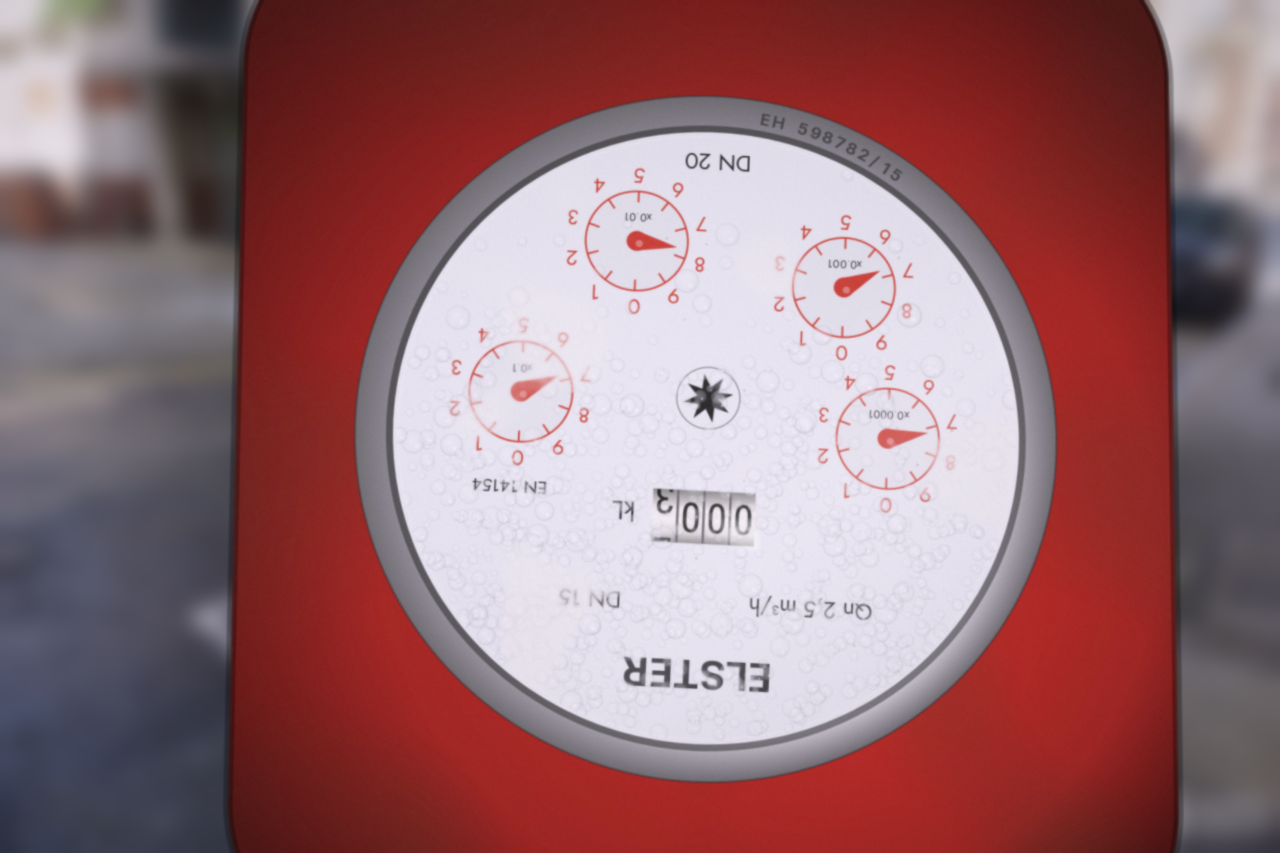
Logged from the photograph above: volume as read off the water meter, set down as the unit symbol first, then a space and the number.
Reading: kL 2.6767
